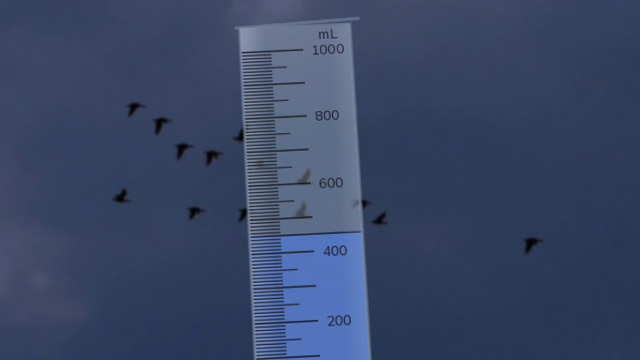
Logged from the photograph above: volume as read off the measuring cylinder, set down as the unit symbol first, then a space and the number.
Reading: mL 450
